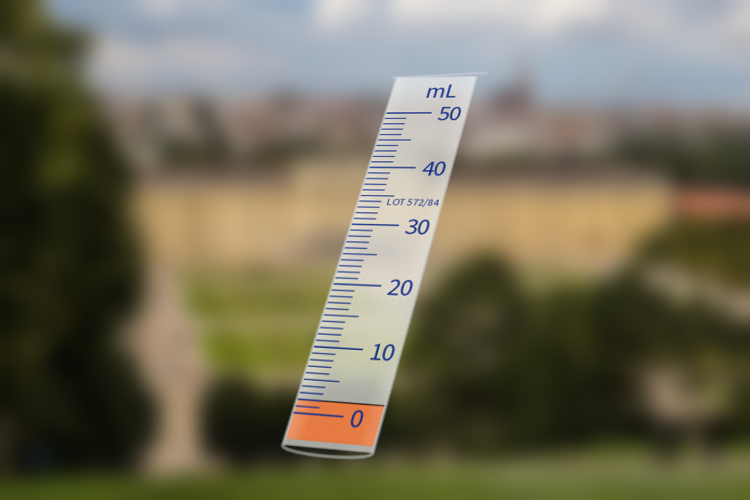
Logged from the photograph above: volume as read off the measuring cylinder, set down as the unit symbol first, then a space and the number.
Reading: mL 2
